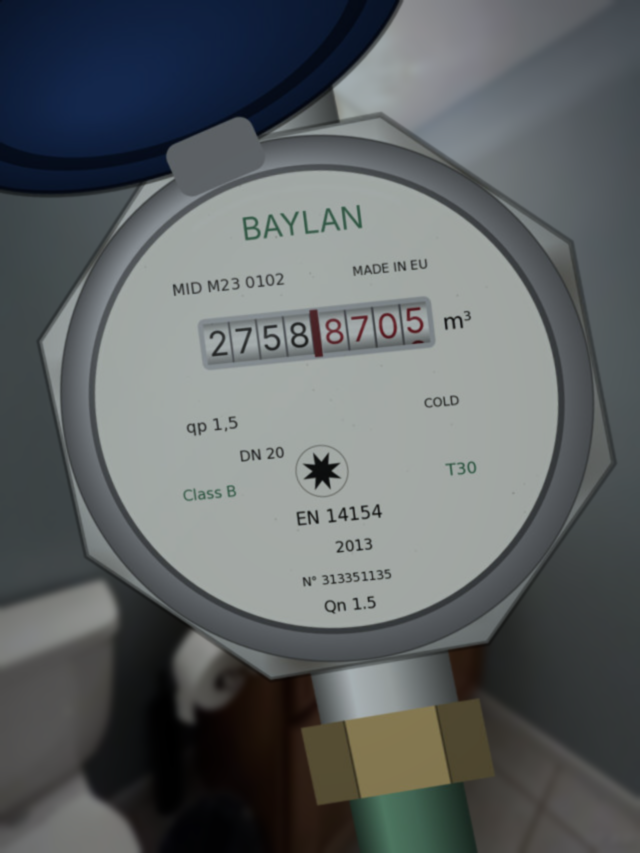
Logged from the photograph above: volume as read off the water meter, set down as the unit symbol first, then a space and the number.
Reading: m³ 2758.8705
